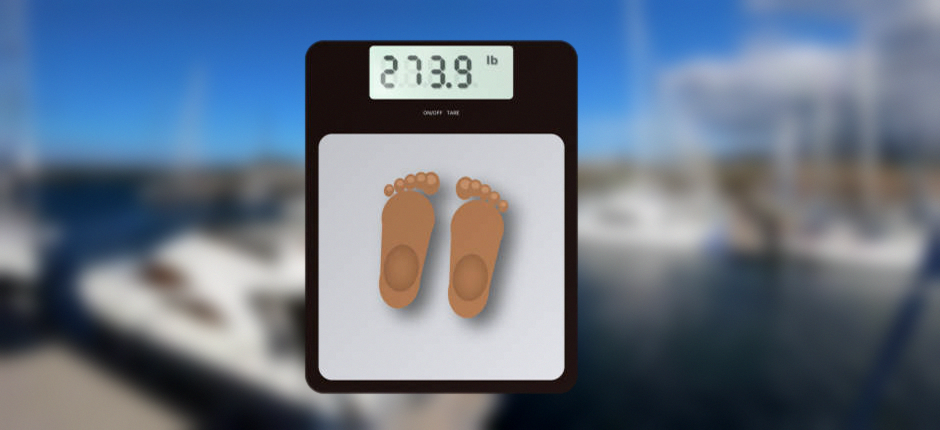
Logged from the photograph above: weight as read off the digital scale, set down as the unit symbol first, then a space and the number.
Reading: lb 273.9
